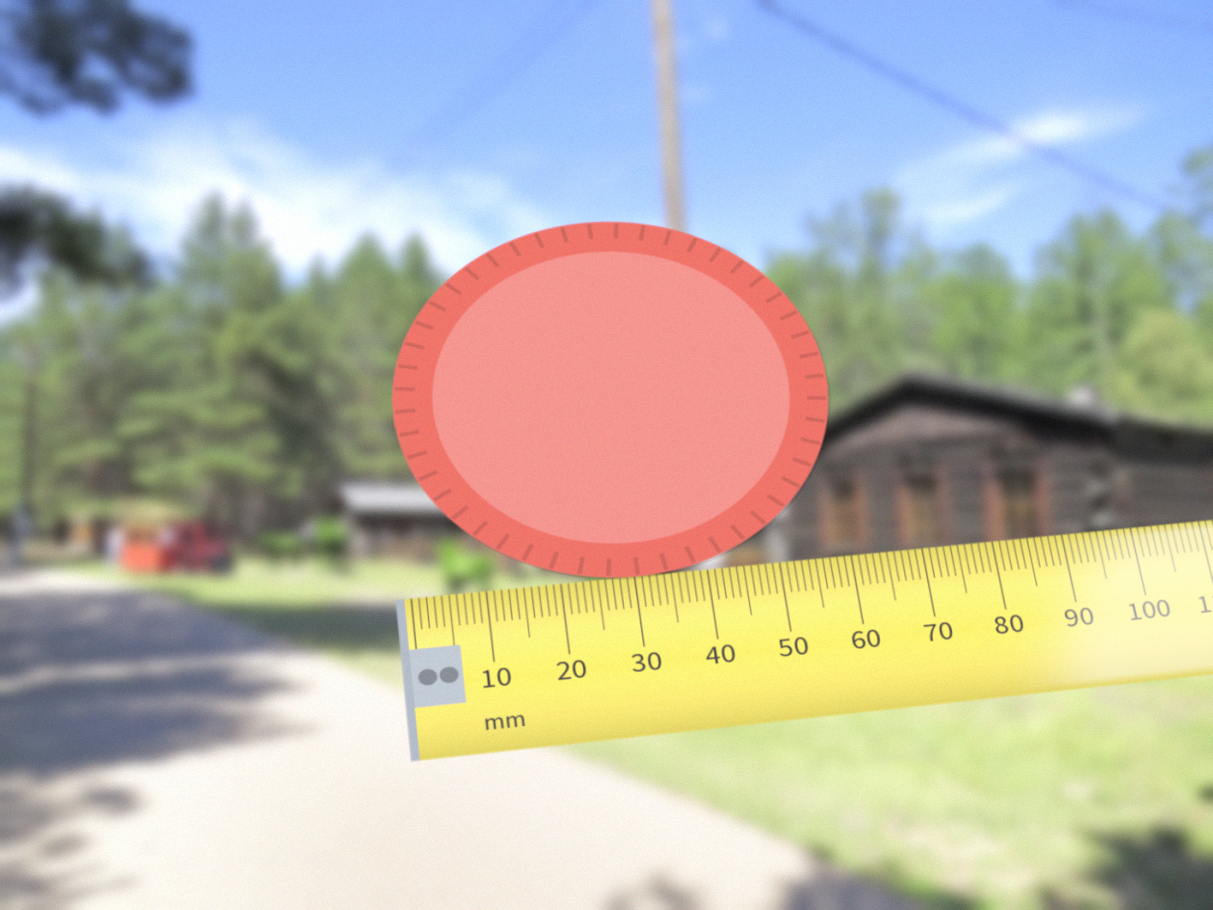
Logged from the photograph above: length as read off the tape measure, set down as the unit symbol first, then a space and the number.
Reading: mm 61
